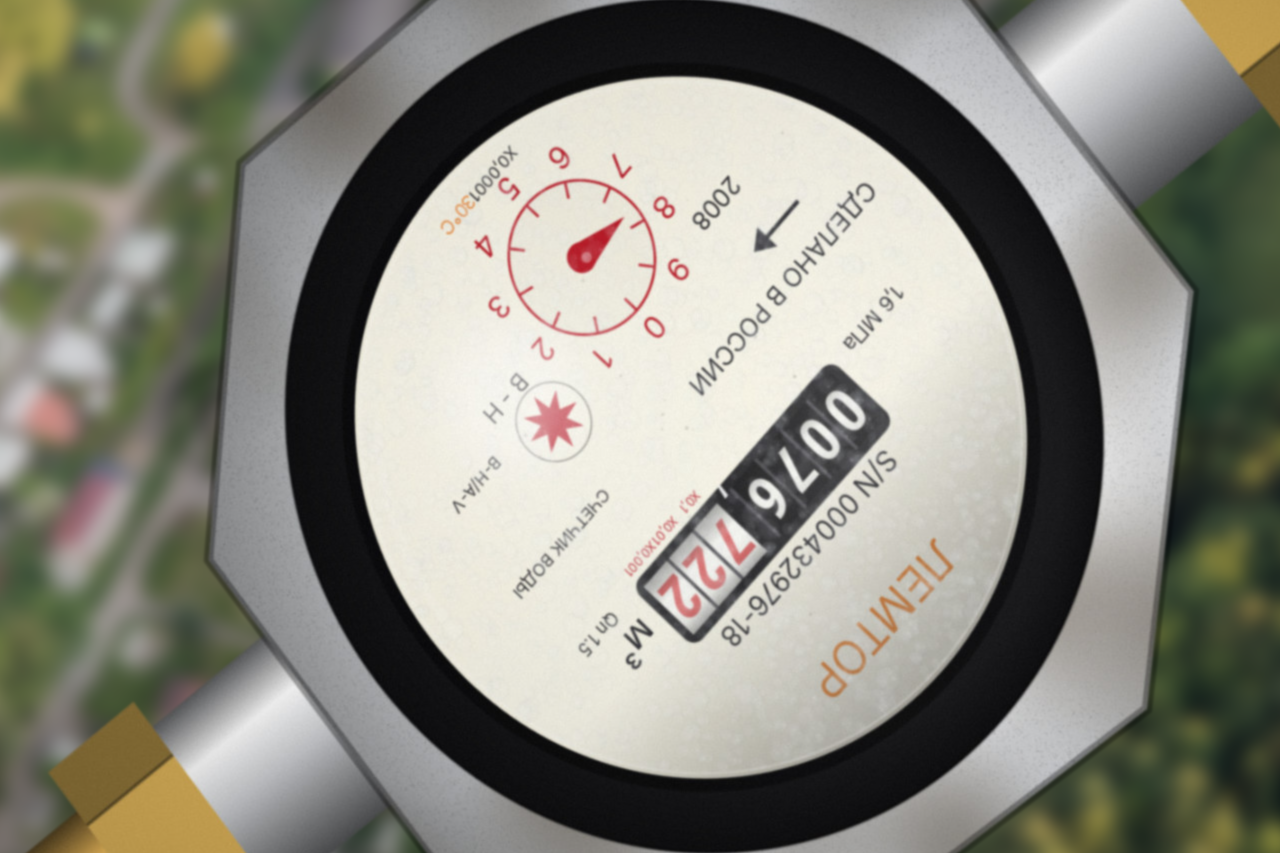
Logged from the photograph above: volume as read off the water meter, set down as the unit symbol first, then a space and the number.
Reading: m³ 76.7227
